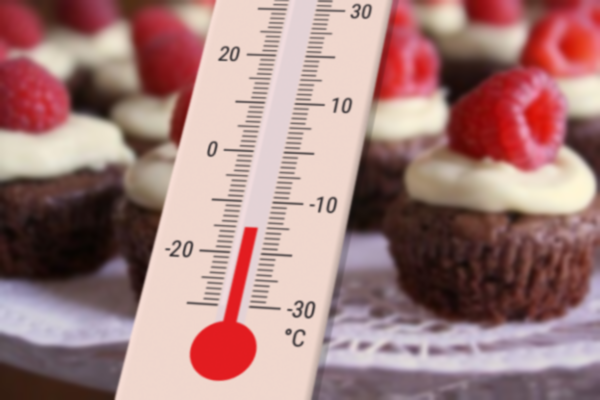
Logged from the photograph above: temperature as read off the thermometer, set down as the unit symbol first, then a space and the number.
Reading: °C -15
